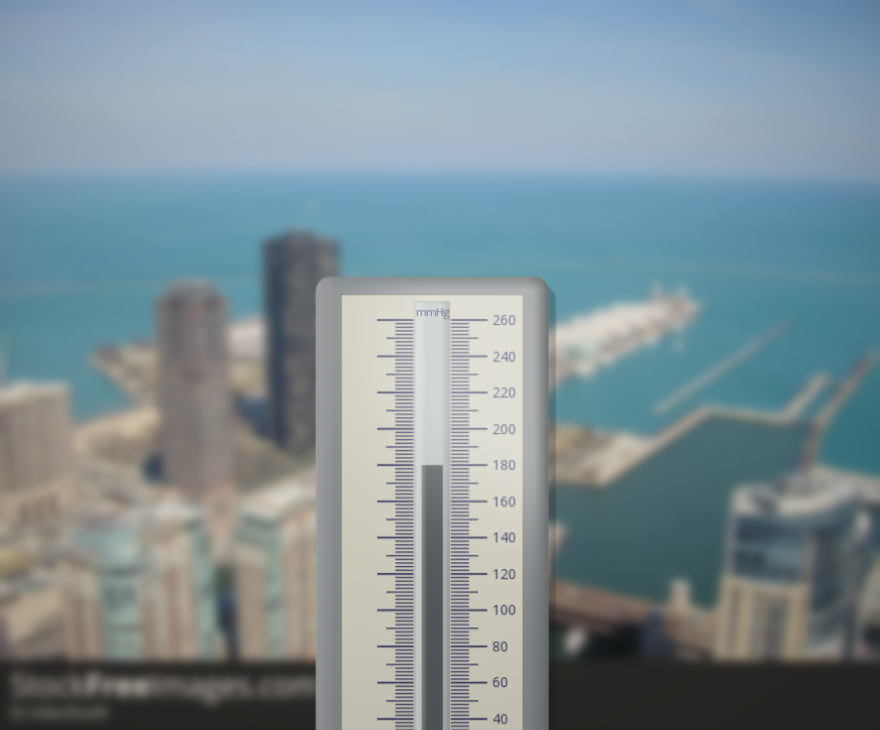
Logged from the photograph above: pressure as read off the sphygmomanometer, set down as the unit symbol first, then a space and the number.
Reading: mmHg 180
